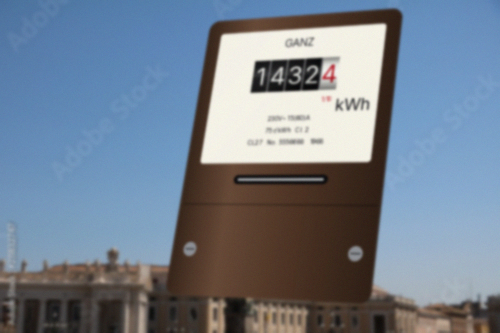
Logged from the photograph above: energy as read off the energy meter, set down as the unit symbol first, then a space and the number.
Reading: kWh 1432.4
